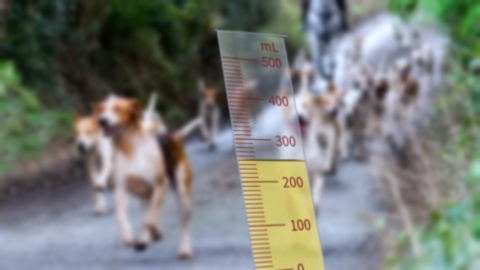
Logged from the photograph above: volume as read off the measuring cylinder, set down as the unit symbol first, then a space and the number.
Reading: mL 250
